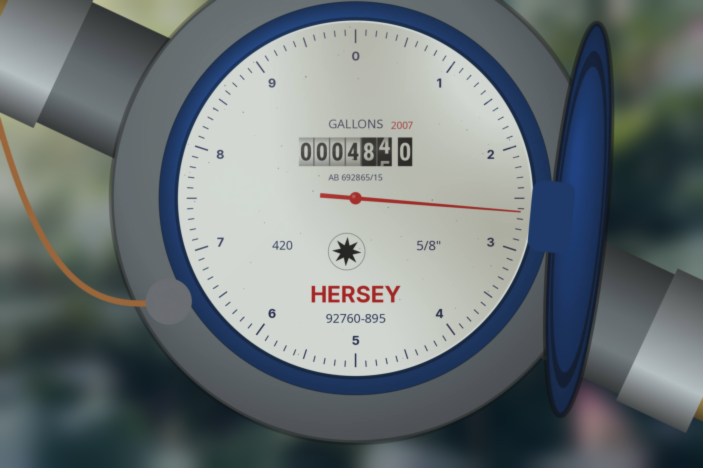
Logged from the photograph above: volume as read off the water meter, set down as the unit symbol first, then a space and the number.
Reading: gal 4842.6
